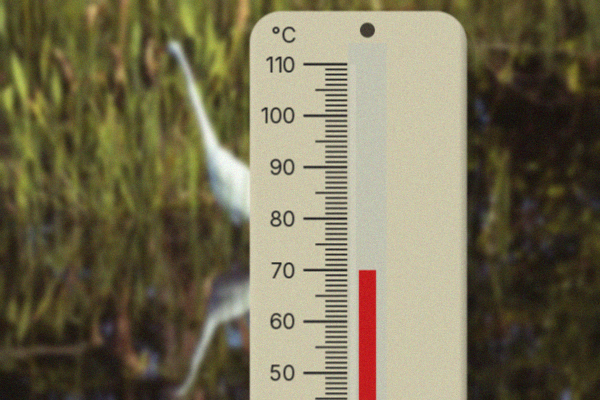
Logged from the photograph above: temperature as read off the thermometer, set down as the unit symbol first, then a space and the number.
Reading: °C 70
